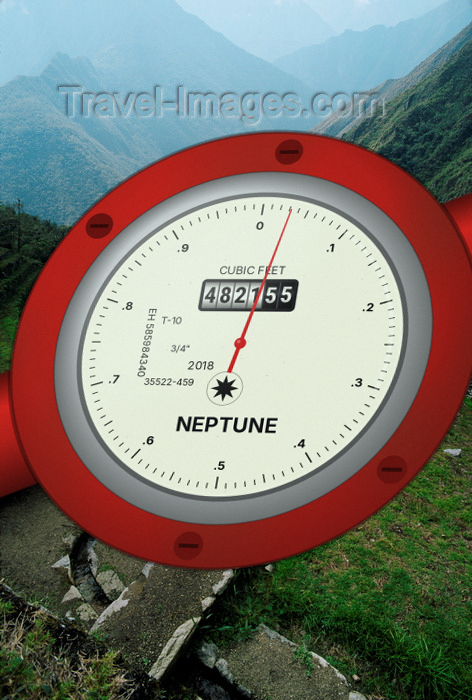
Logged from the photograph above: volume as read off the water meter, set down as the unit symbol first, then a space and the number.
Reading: ft³ 482155.03
